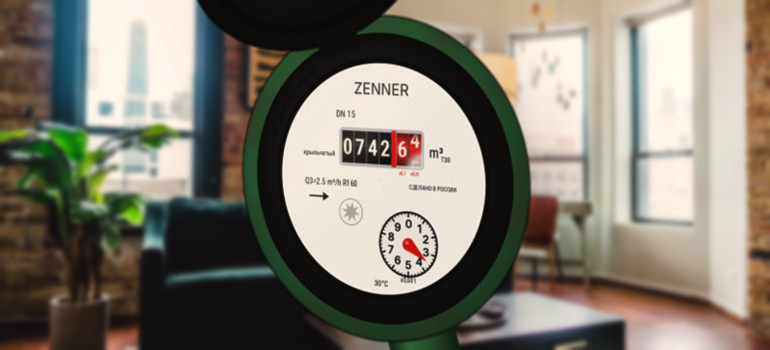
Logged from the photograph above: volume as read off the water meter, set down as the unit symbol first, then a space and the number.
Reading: m³ 742.643
